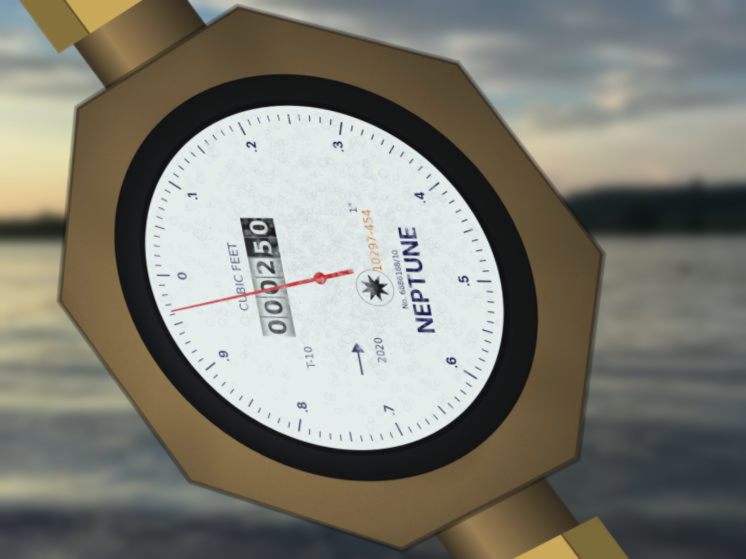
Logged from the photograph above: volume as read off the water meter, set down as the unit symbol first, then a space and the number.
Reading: ft³ 249.96
